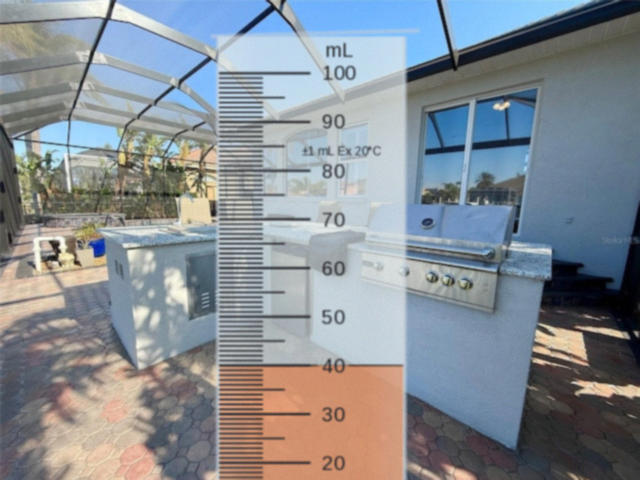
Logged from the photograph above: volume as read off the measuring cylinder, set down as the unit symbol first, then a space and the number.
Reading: mL 40
